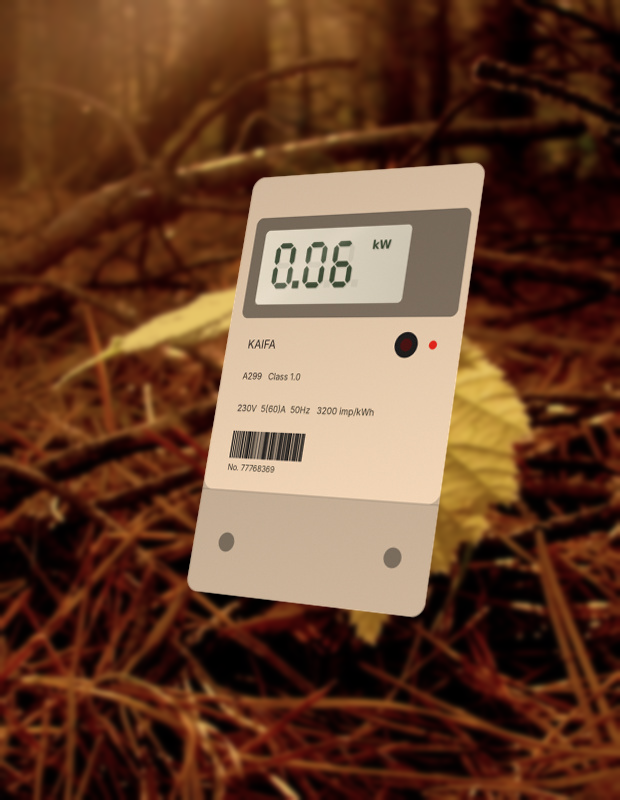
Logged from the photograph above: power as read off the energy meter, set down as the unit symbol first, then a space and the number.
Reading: kW 0.06
